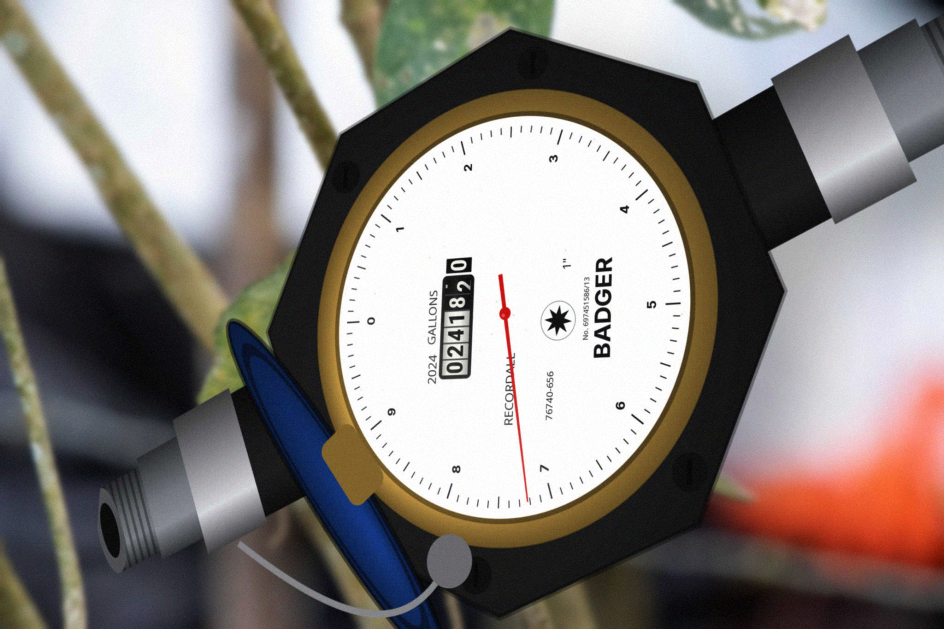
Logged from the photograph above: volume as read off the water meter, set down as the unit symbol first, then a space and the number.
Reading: gal 241817.2
